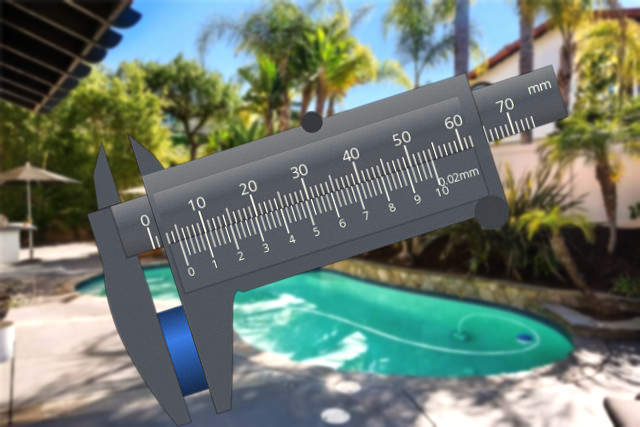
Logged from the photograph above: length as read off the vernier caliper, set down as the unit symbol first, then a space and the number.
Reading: mm 5.0
